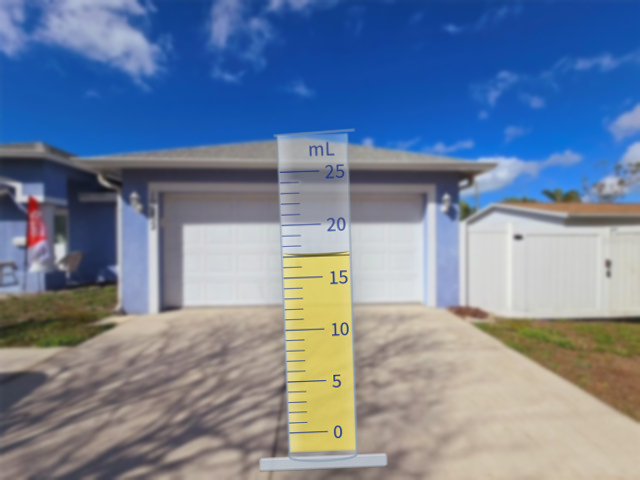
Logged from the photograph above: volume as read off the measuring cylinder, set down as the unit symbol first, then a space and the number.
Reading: mL 17
